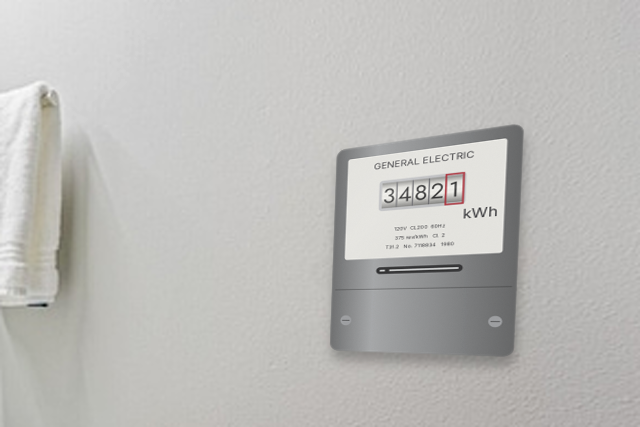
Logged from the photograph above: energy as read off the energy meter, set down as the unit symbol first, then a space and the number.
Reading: kWh 3482.1
